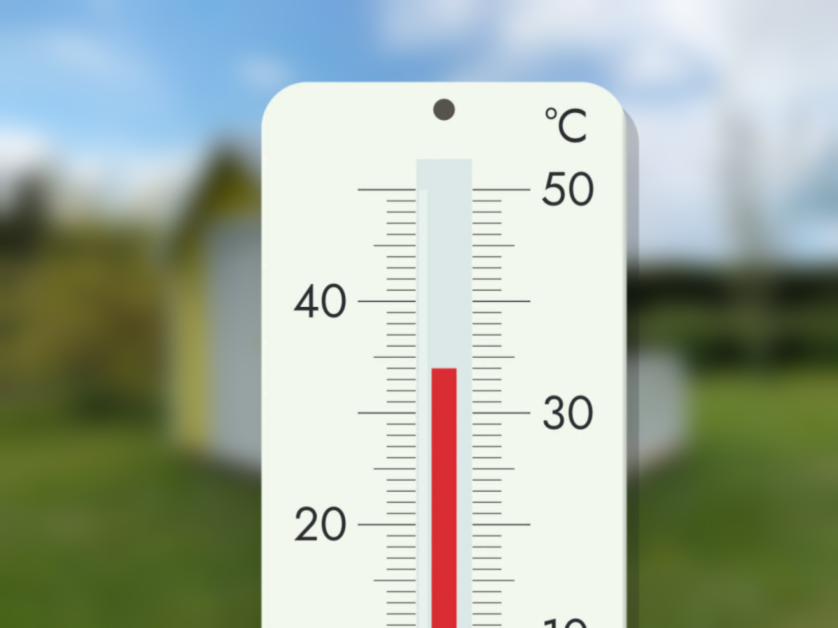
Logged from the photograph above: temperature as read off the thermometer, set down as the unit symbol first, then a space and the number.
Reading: °C 34
